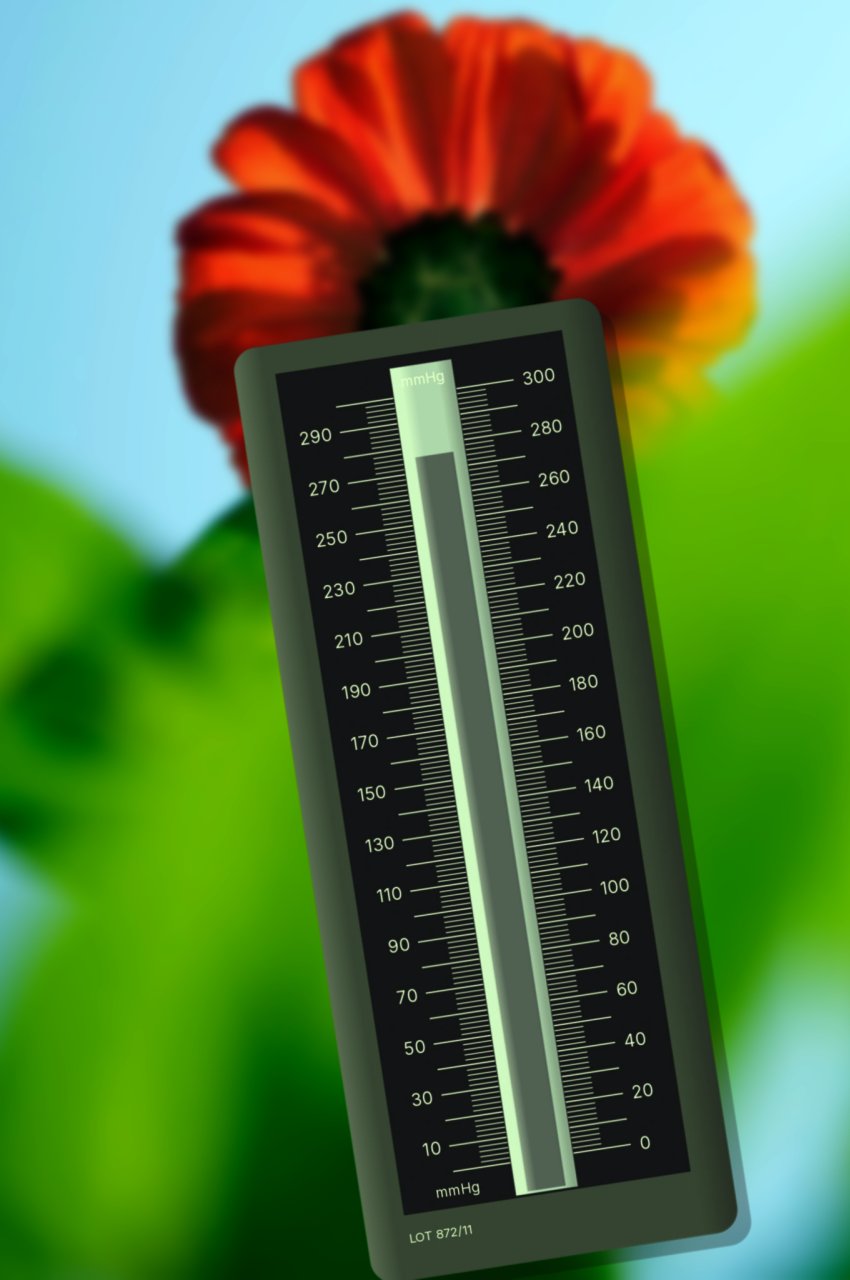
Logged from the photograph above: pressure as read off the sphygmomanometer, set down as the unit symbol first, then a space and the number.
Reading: mmHg 276
